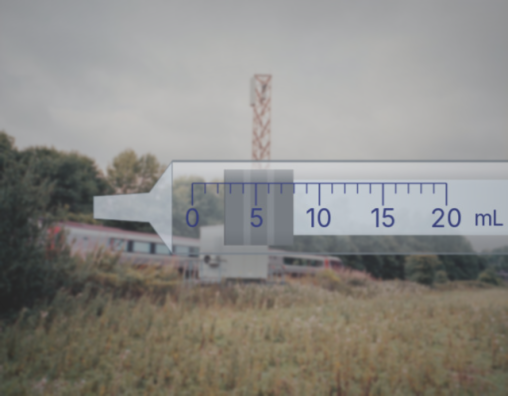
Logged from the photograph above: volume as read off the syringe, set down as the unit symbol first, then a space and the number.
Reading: mL 2.5
